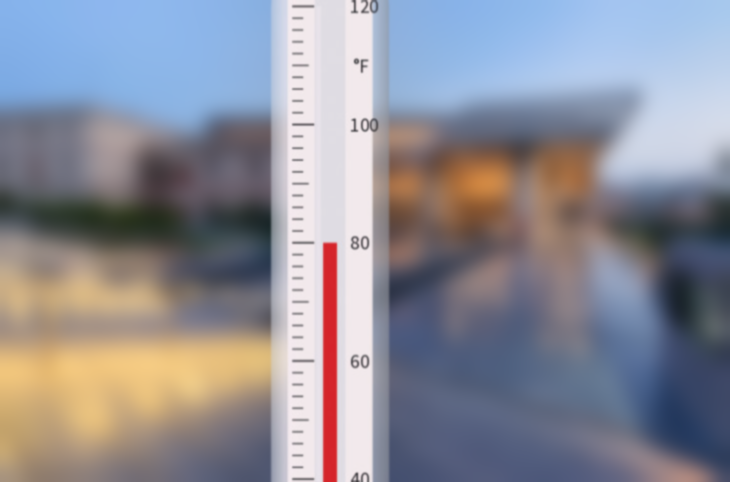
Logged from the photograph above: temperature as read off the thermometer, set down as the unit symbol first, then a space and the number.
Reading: °F 80
